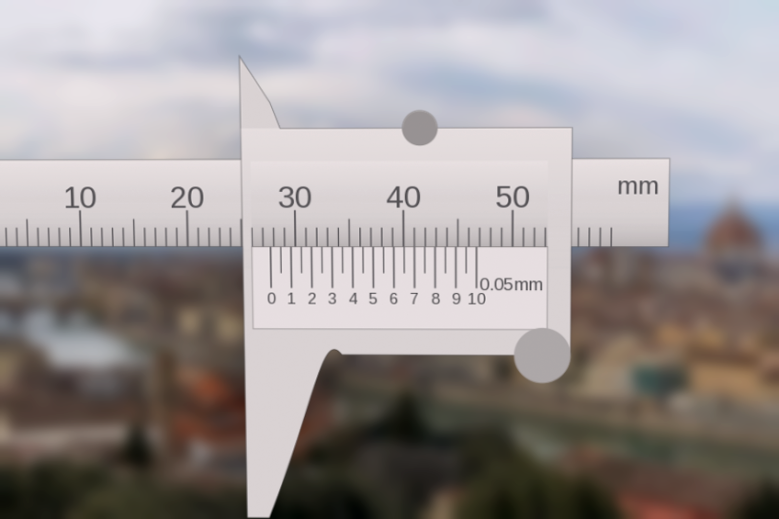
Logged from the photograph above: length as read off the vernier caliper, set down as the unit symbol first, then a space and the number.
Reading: mm 27.7
